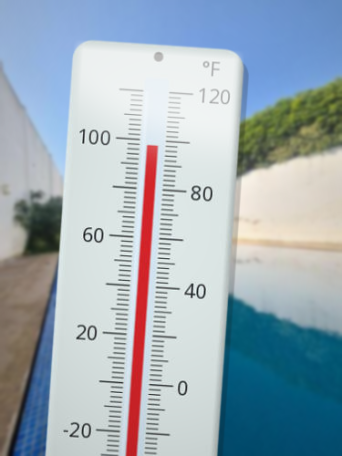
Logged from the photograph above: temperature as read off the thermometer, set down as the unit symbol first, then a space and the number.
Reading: °F 98
